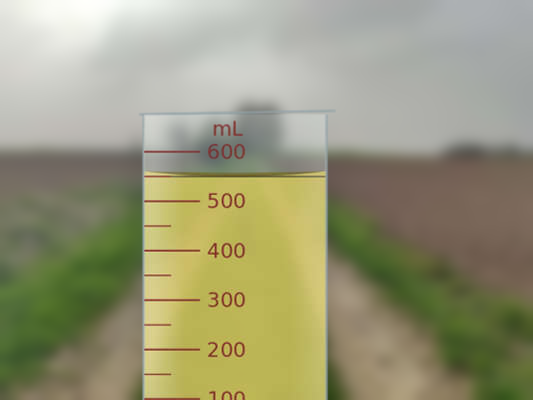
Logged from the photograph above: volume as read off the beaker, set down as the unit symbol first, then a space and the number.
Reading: mL 550
